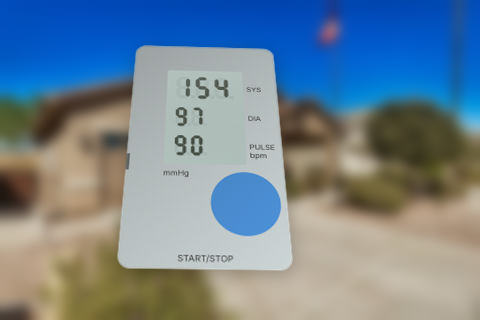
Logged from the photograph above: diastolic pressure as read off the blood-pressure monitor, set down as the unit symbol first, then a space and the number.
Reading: mmHg 97
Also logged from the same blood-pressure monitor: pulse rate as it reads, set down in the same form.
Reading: bpm 90
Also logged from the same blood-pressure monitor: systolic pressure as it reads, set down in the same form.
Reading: mmHg 154
